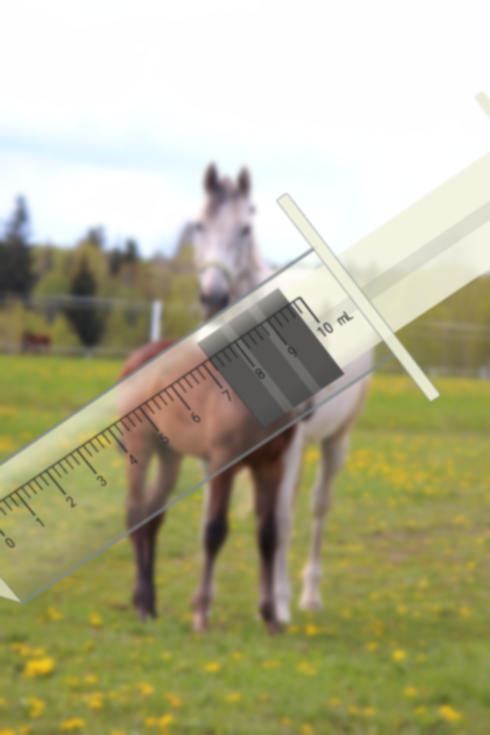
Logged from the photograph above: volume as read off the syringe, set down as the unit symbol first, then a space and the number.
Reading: mL 7.2
